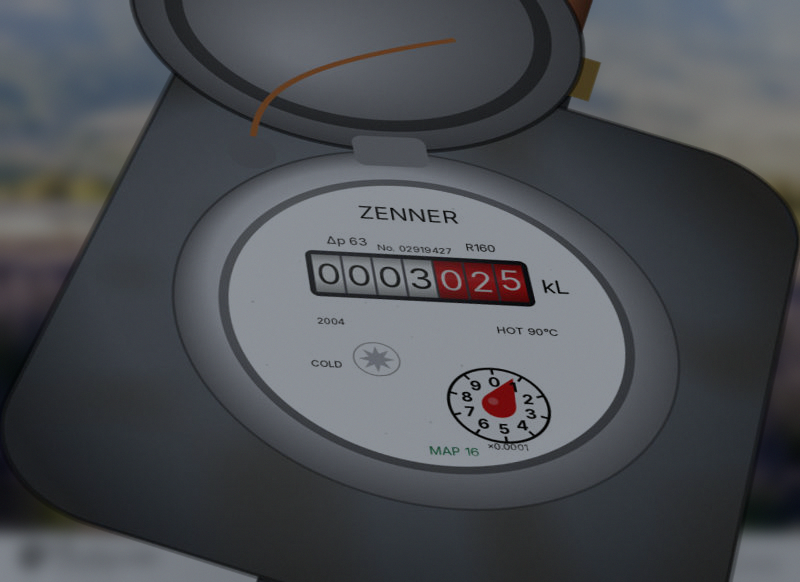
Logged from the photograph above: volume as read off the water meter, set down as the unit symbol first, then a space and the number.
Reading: kL 3.0250
